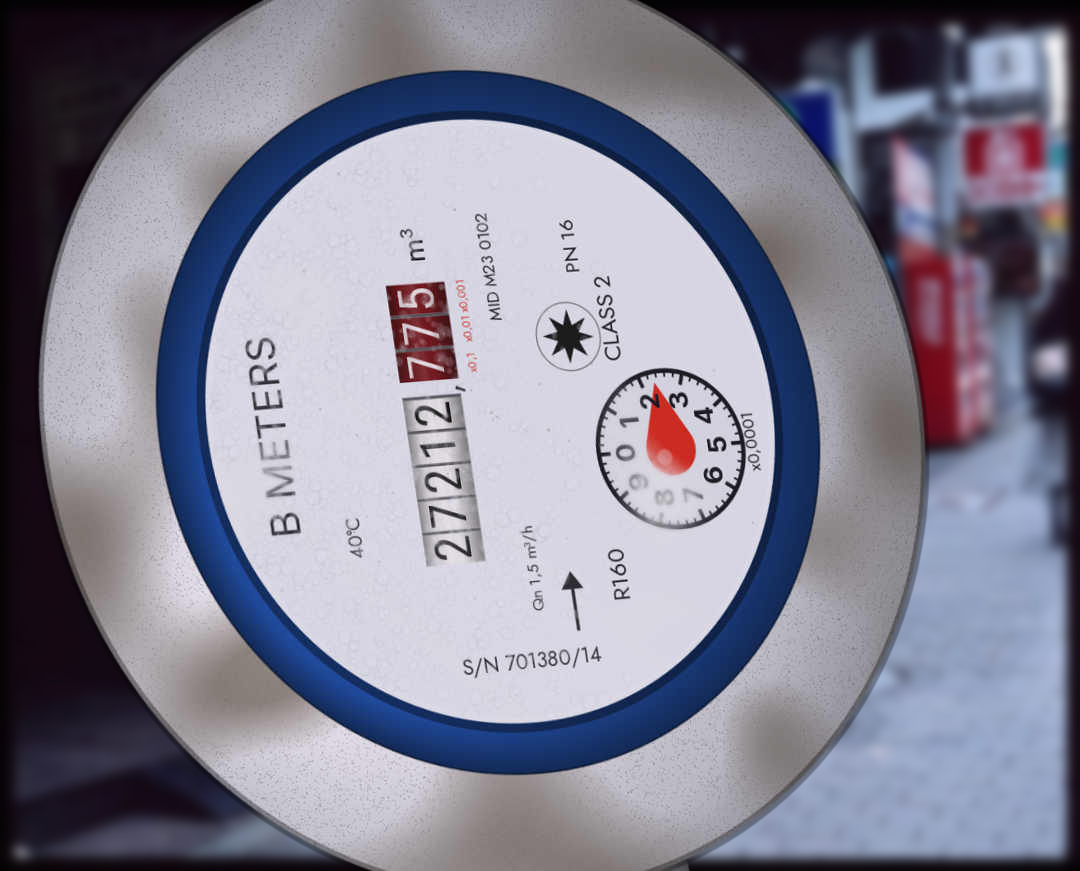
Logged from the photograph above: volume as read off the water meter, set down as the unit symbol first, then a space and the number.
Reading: m³ 27212.7752
